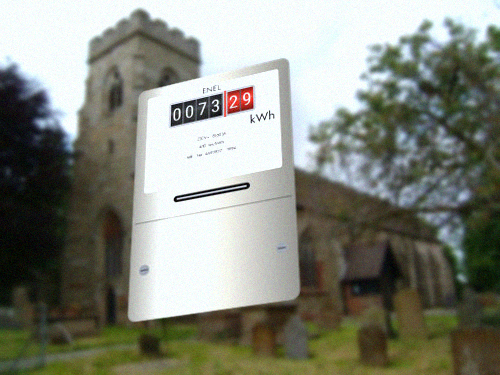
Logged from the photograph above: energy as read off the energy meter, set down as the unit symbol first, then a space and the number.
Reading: kWh 73.29
